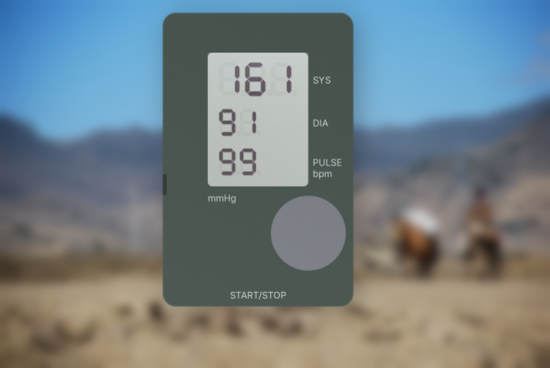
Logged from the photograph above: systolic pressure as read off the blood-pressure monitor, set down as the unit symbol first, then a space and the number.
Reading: mmHg 161
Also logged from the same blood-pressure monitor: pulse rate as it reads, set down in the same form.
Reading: bpm 99
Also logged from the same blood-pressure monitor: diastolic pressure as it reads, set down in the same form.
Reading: mmHg 91
